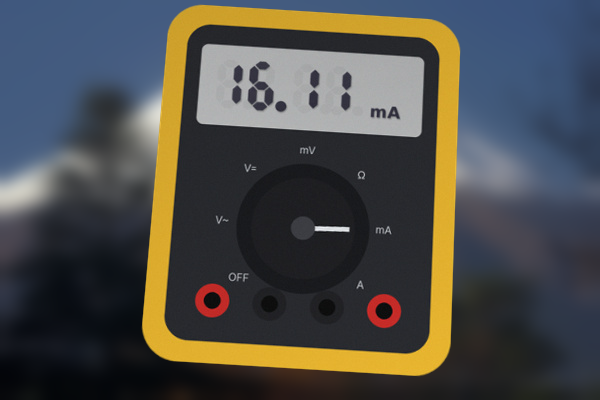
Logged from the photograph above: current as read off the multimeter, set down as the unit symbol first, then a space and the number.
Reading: mA 16.11
